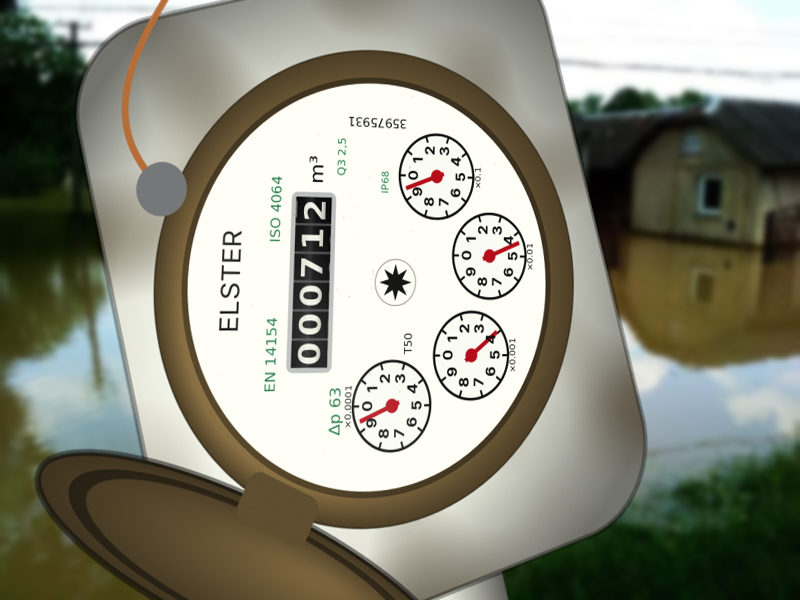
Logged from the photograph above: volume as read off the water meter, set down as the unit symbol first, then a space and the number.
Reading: m³ 711.9439
